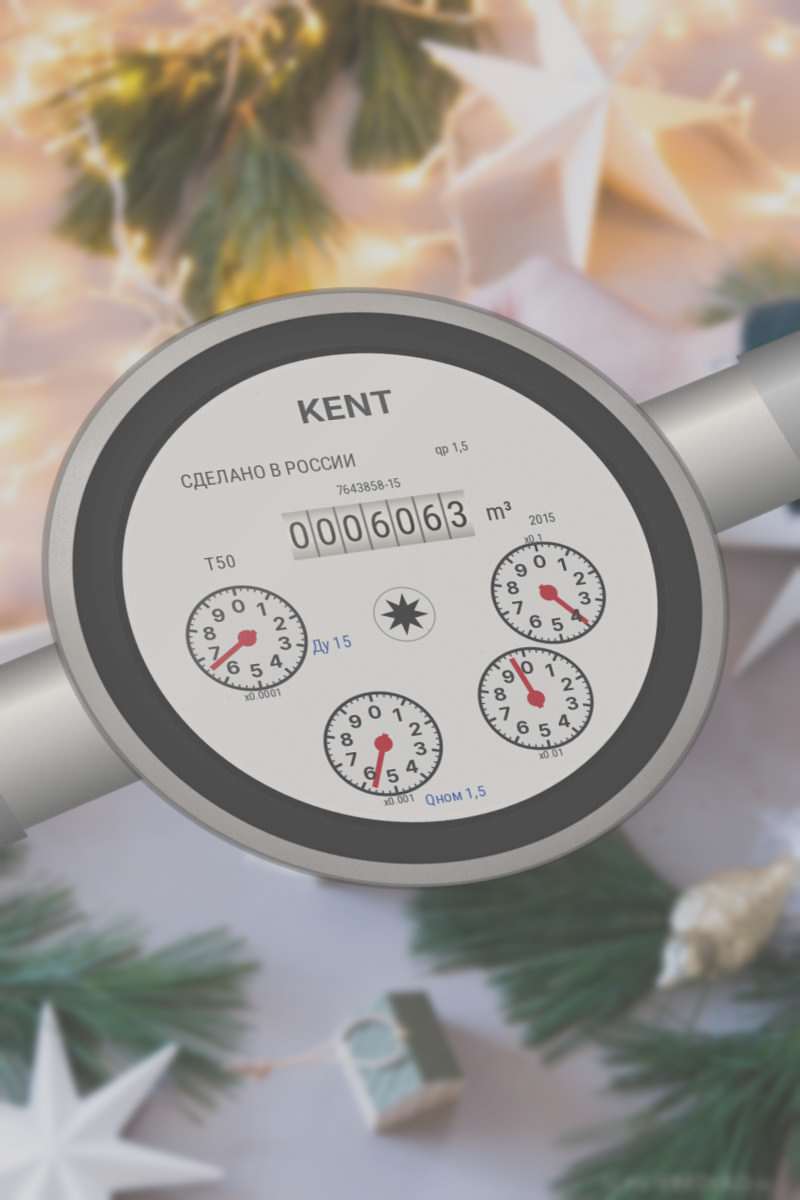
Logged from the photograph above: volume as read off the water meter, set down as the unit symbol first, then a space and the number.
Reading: m³ 6063.3956
